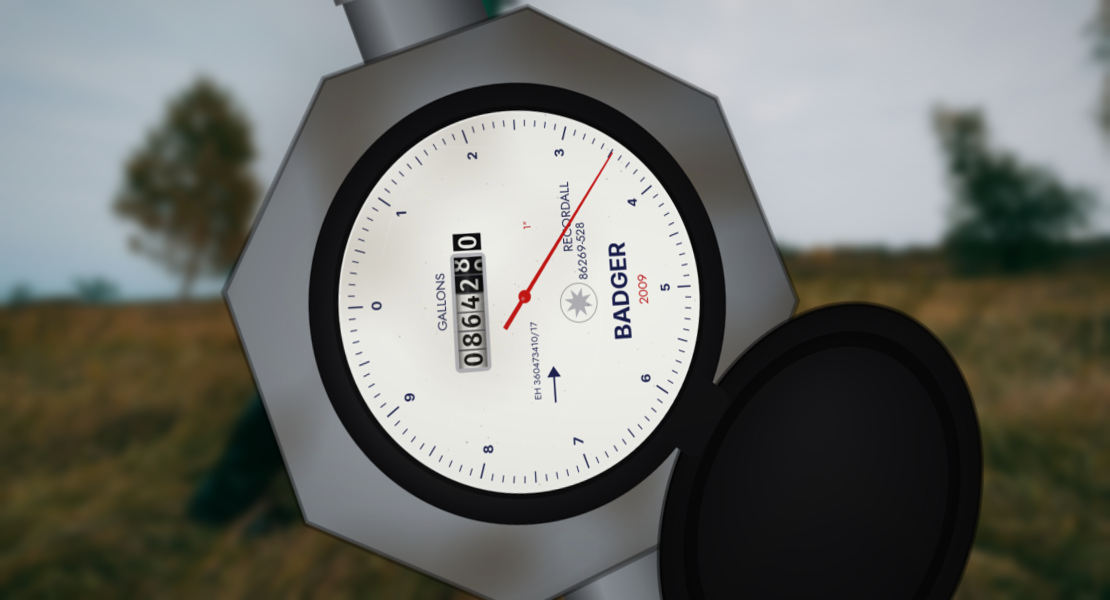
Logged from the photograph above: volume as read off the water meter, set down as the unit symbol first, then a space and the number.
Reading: gal 864283.5
